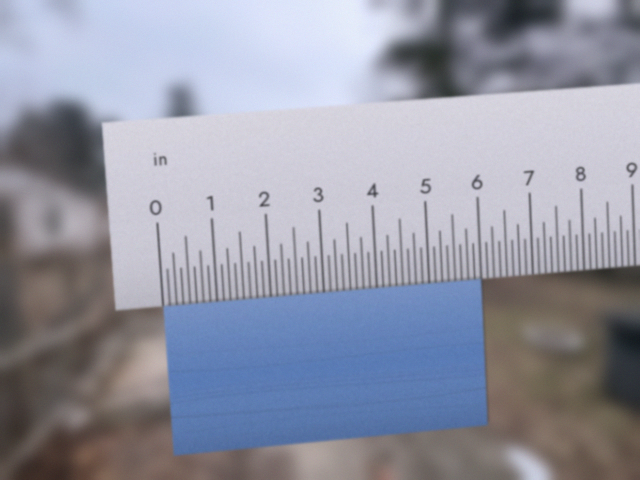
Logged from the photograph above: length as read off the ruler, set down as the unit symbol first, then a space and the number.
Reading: in 6
